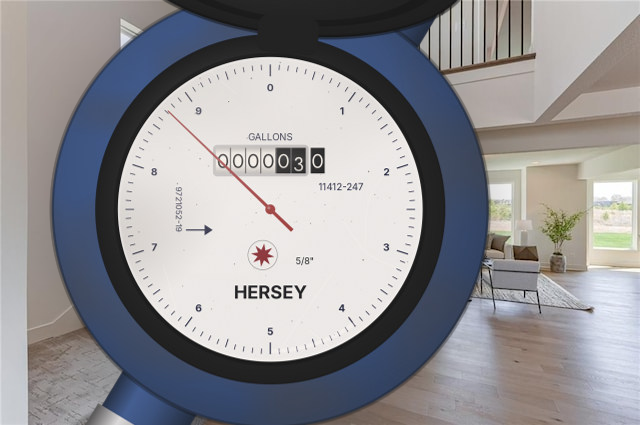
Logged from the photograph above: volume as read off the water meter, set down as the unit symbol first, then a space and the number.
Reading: gal 28.7
